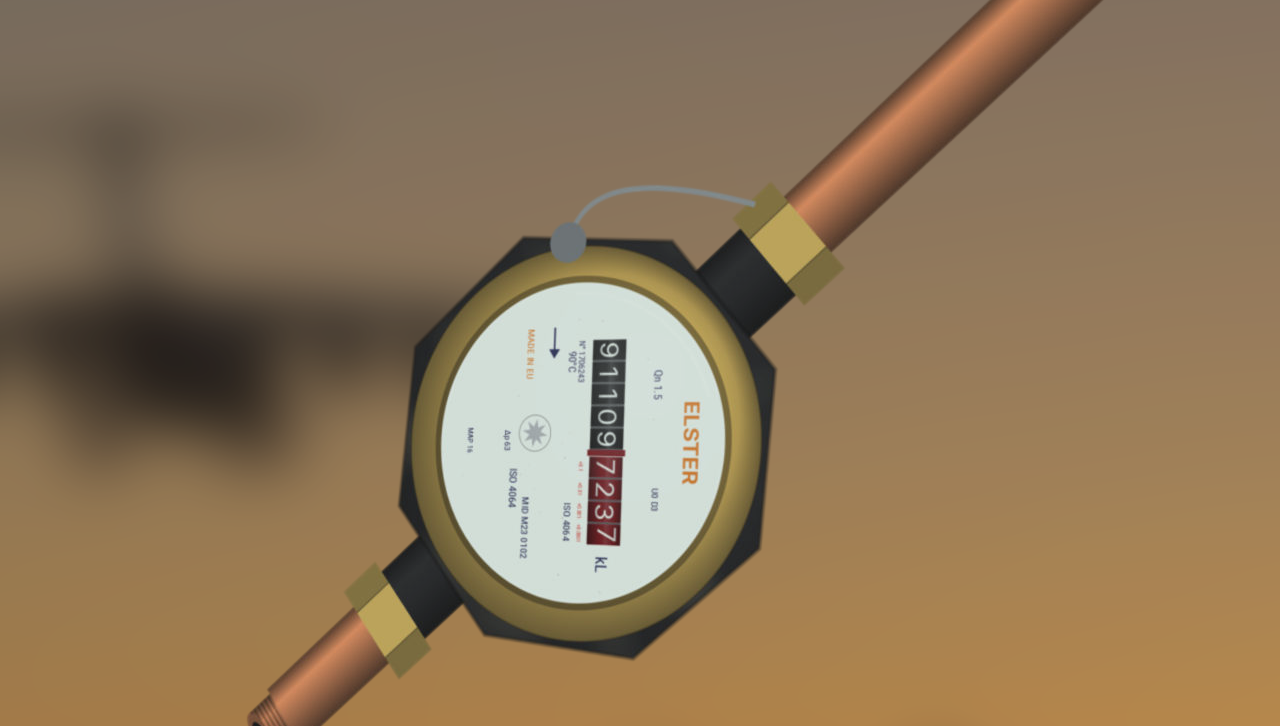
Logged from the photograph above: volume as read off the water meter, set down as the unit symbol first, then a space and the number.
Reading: kL 91109.7237
